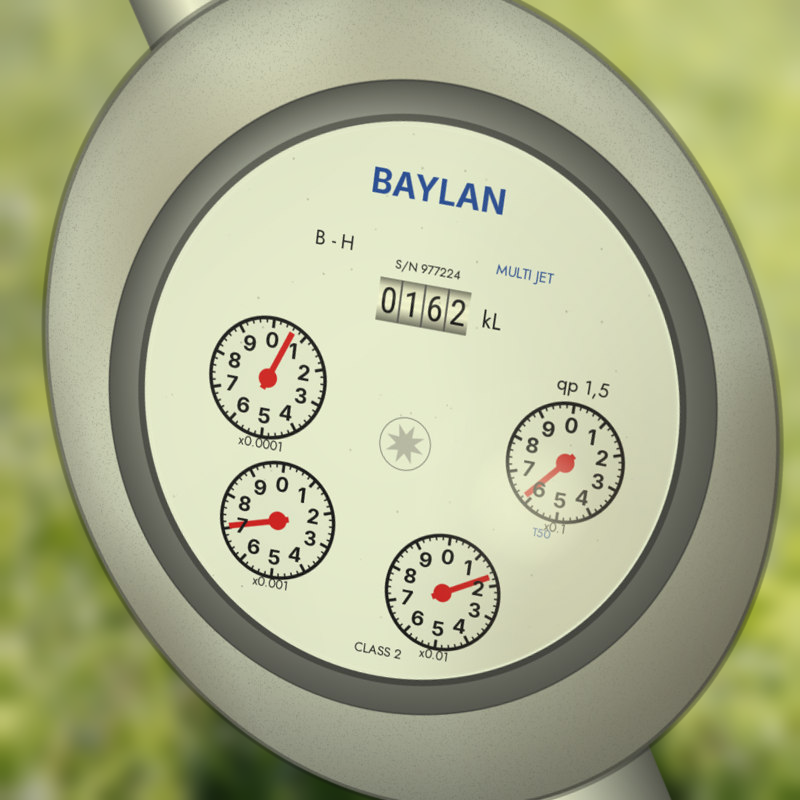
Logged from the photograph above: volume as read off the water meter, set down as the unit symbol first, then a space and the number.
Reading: kL 162.6170
